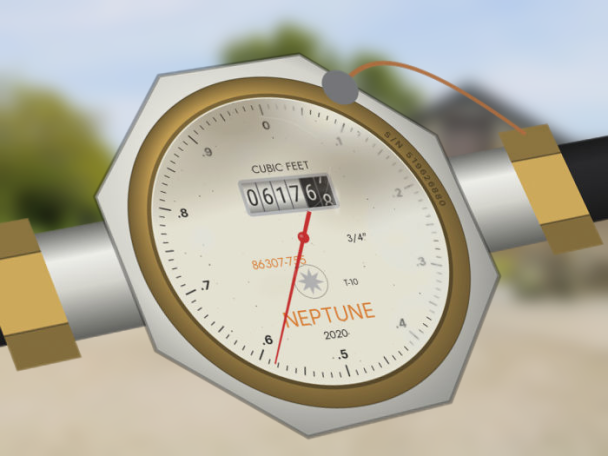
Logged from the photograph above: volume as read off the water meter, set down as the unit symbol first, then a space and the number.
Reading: ft³ 61767.58
